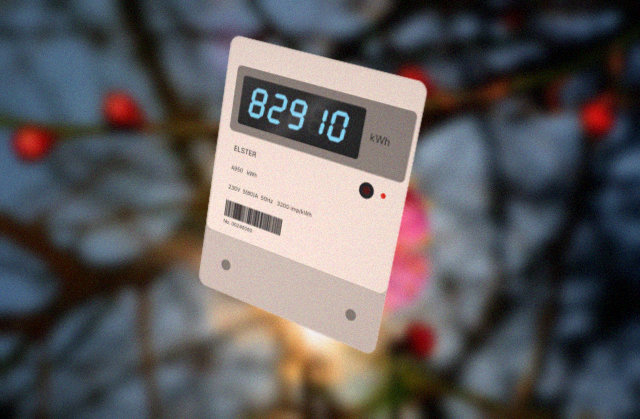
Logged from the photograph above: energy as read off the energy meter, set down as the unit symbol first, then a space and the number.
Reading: kWh 82910
